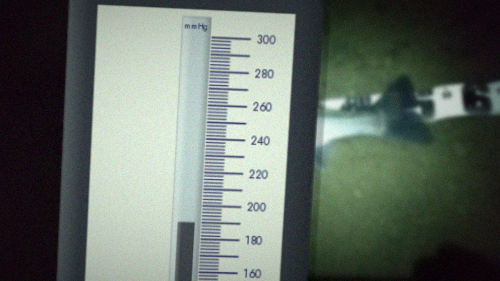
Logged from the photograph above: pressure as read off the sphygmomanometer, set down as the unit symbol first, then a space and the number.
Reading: mmHg 190
